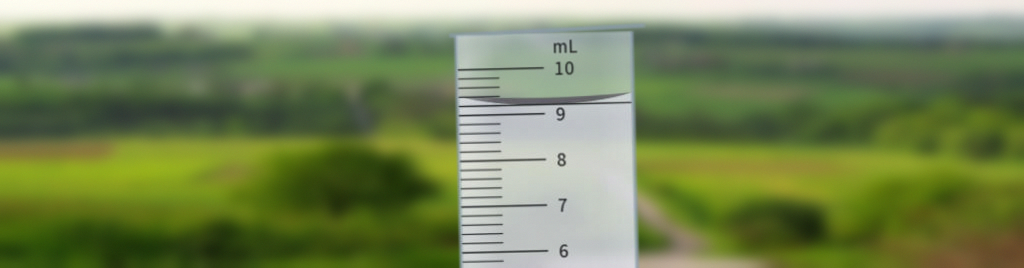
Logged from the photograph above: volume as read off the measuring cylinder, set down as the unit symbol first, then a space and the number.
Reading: mL 9.2
